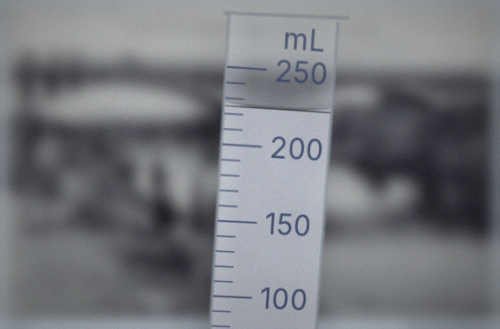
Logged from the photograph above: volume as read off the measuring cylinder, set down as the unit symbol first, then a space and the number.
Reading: mL 225
